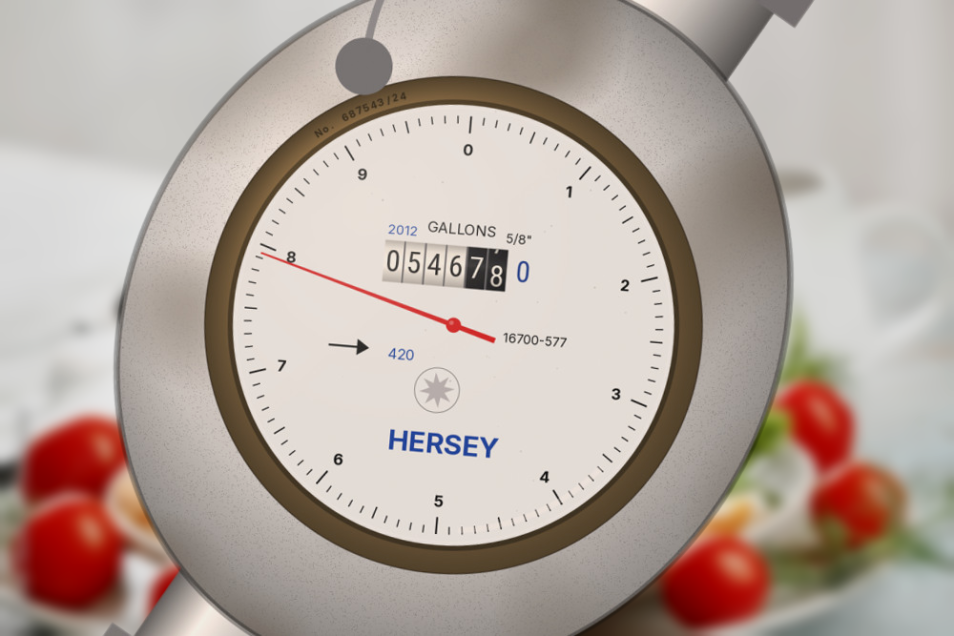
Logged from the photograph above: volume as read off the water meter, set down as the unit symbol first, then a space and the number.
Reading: gal 546777.9
